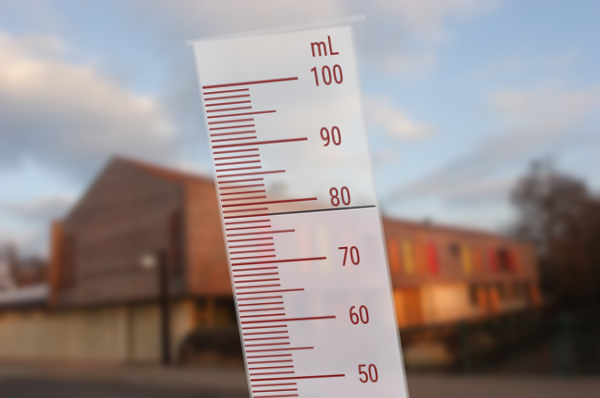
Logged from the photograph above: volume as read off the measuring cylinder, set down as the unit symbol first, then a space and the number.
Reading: mL 78
